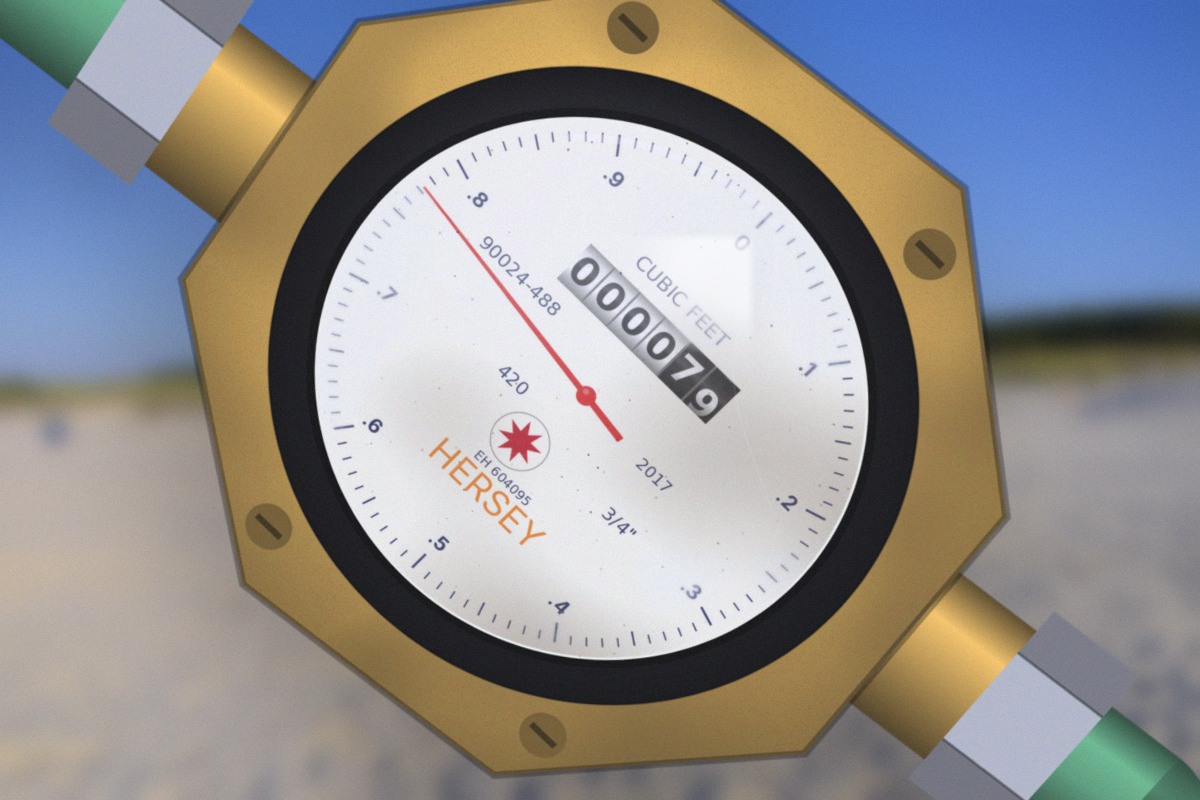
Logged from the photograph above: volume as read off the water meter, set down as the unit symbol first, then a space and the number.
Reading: ft³ 78.77
